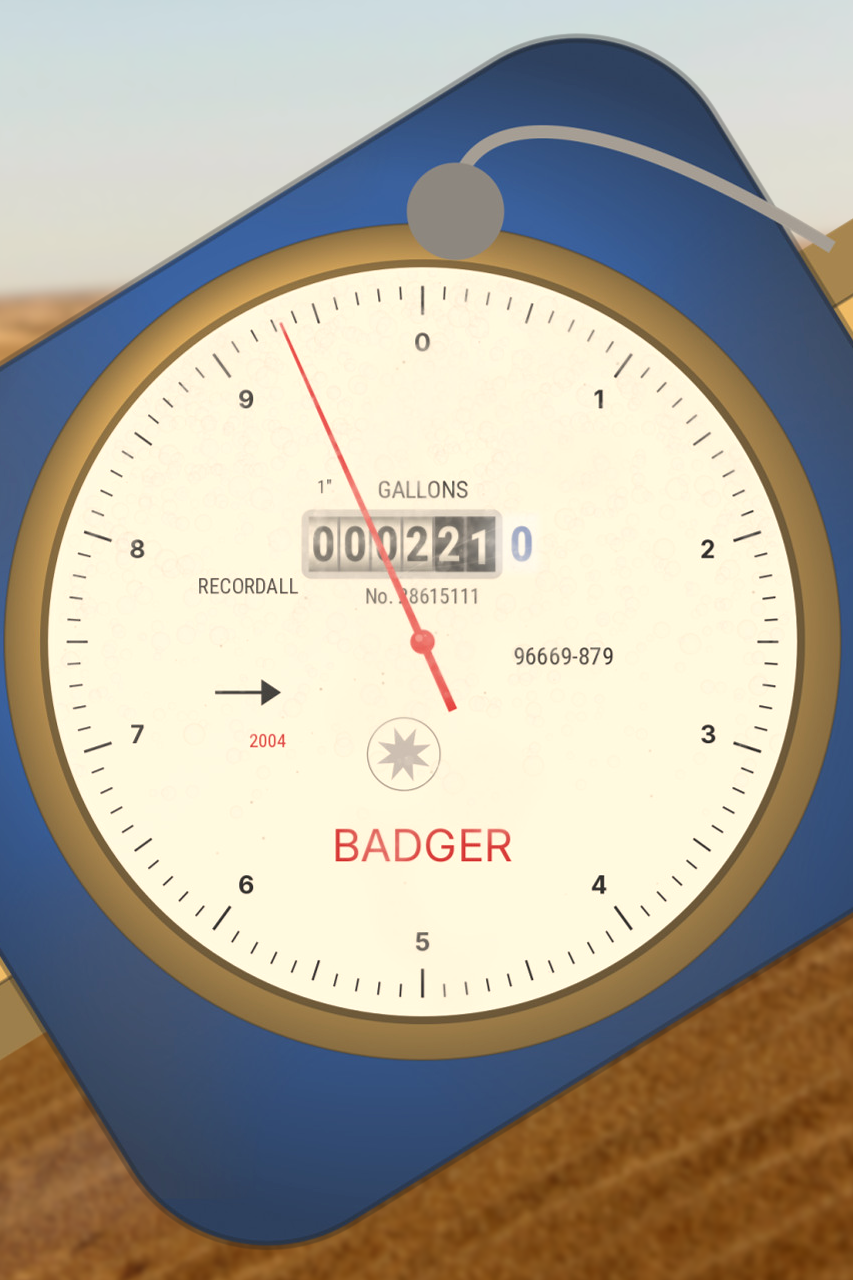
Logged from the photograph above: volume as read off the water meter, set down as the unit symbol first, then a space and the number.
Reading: gal 2209.3
